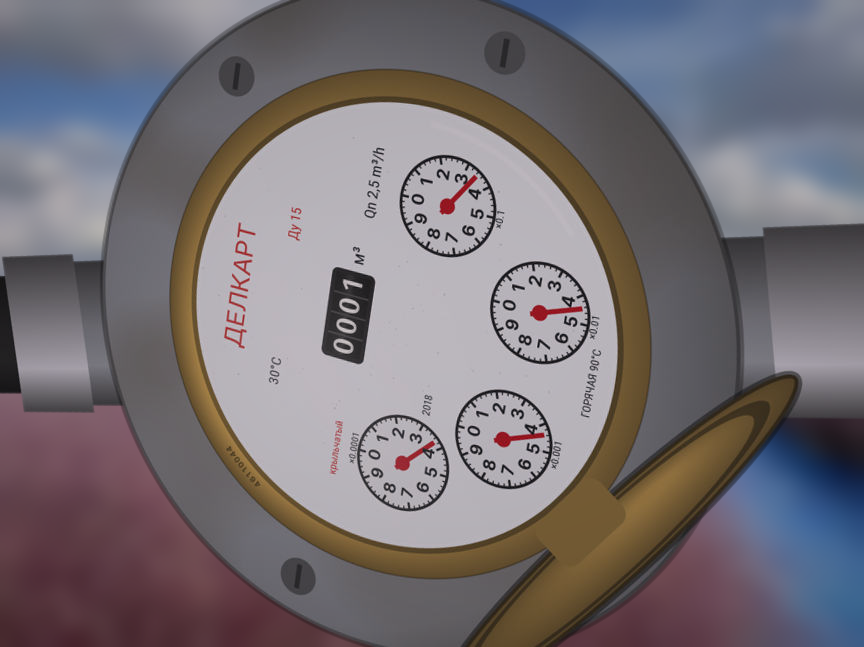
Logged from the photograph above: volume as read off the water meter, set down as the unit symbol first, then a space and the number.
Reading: m³ 1.3443
